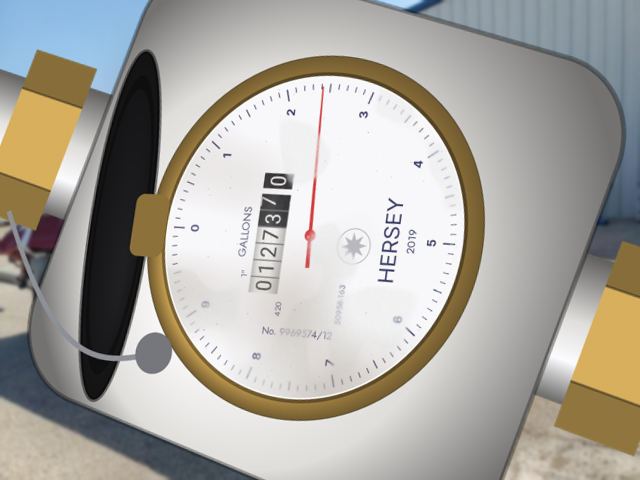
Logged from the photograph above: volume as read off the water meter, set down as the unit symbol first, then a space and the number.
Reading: gal 127372.4
